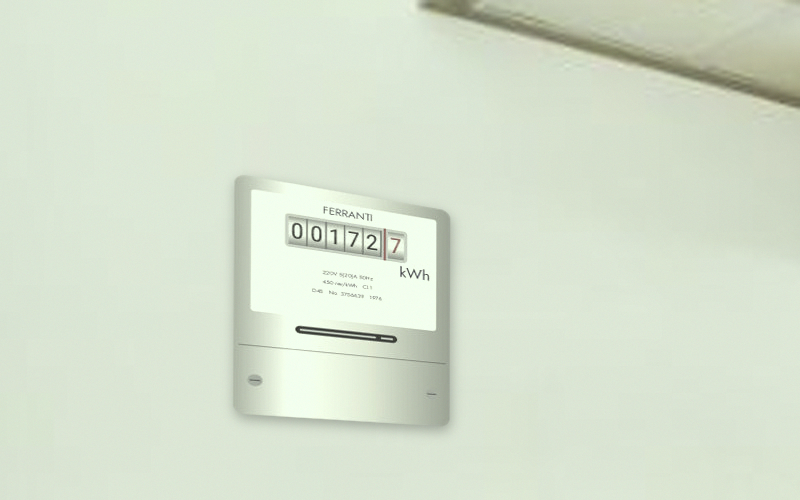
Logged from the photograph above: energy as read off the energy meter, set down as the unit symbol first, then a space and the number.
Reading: kWh 172.7
